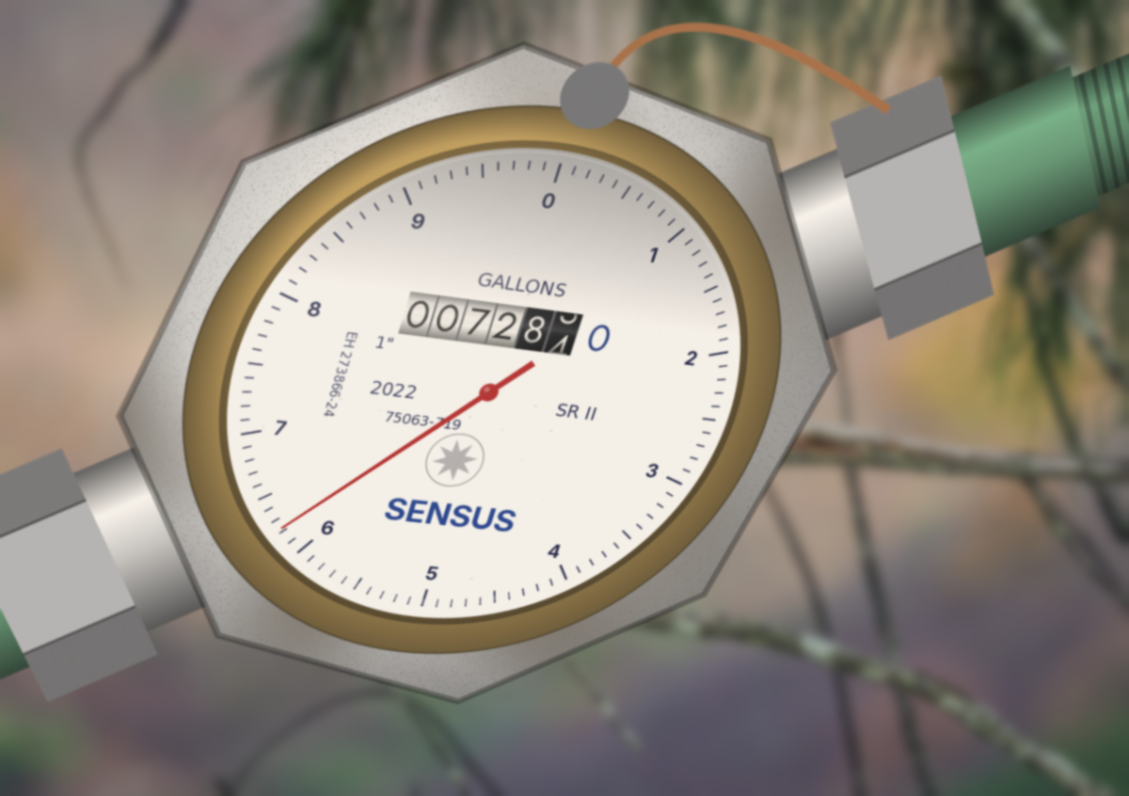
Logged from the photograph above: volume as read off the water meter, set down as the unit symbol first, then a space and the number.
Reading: gal 72836.2
